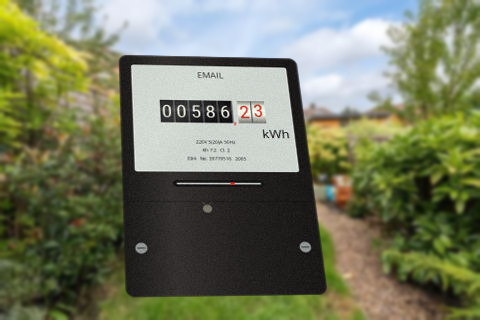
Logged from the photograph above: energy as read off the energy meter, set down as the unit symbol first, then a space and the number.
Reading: kWh 586.23
